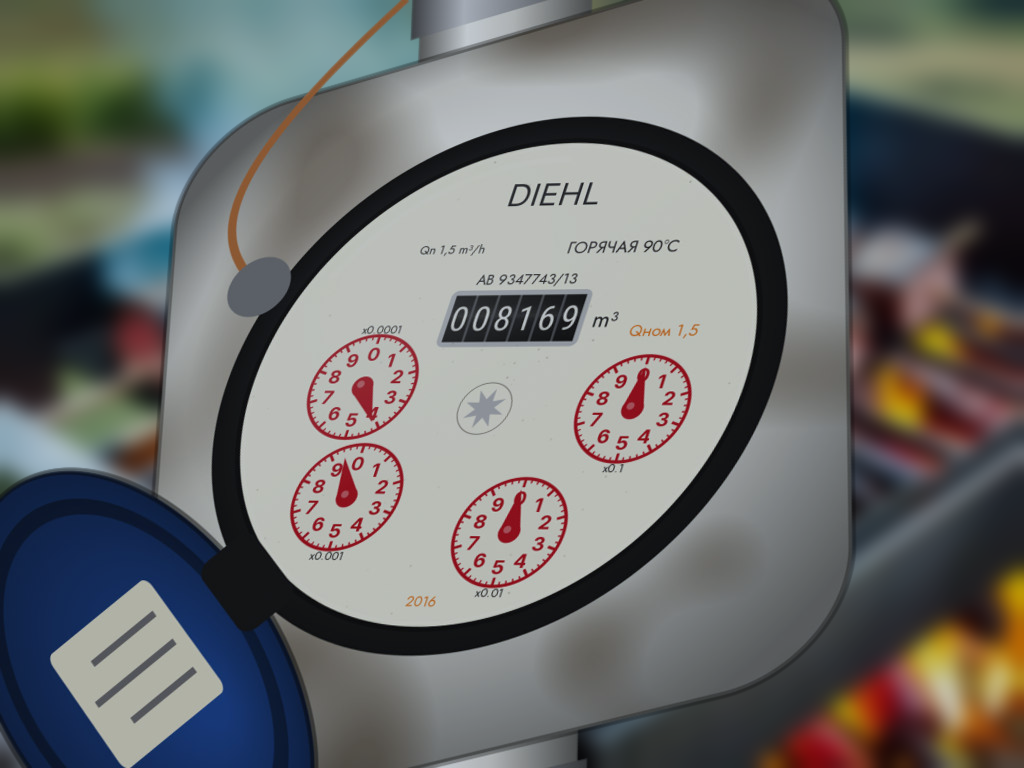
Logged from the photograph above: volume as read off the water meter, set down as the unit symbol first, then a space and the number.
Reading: m³ 8168.9994
